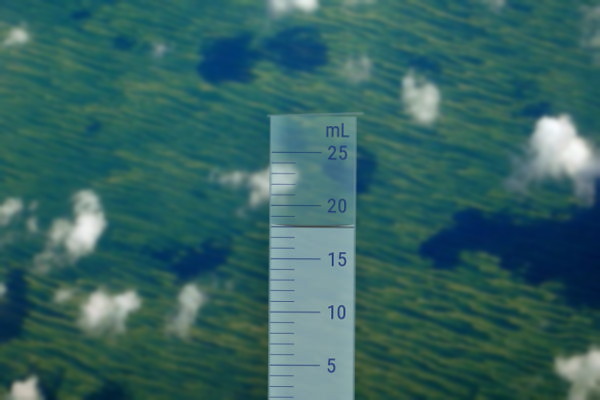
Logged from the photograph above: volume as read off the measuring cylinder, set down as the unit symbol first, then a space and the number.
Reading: mL 18
